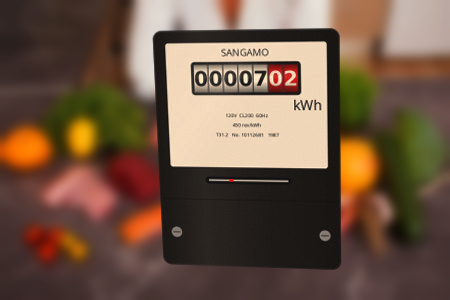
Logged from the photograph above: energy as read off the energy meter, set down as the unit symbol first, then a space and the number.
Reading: kWh 7.02
